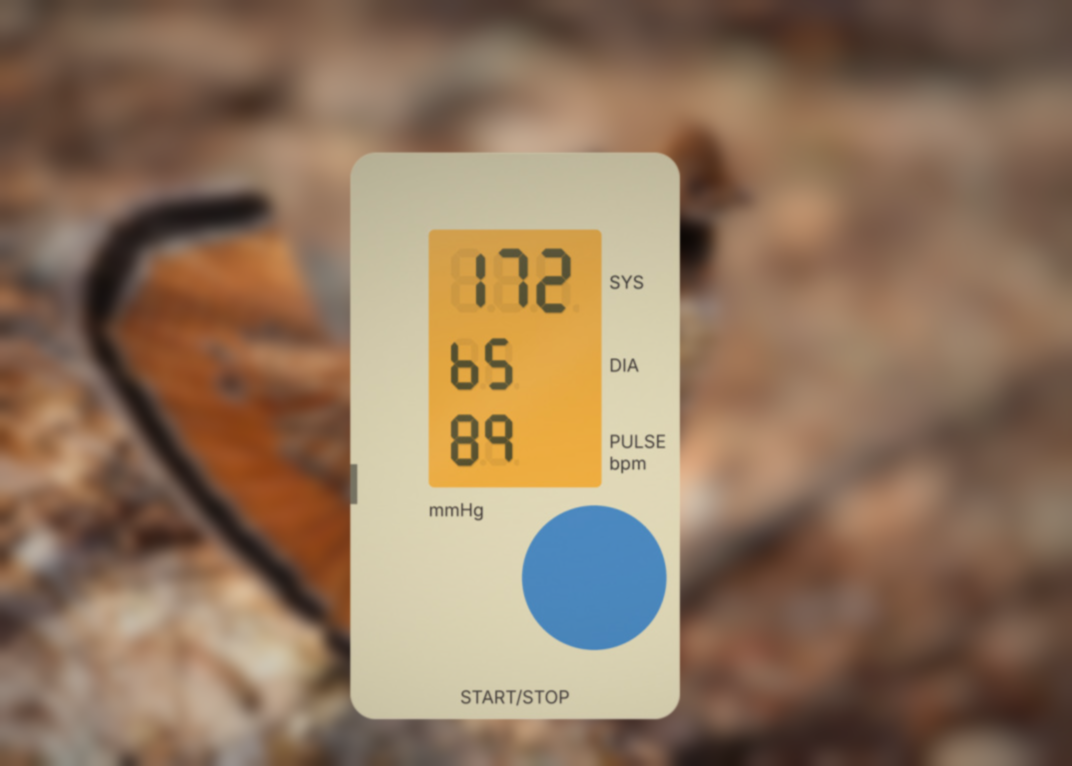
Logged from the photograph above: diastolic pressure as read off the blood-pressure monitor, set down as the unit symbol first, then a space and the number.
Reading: mmHg 65
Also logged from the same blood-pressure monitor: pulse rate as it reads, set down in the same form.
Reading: bpm 89
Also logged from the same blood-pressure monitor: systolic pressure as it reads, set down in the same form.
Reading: mmHg 172
